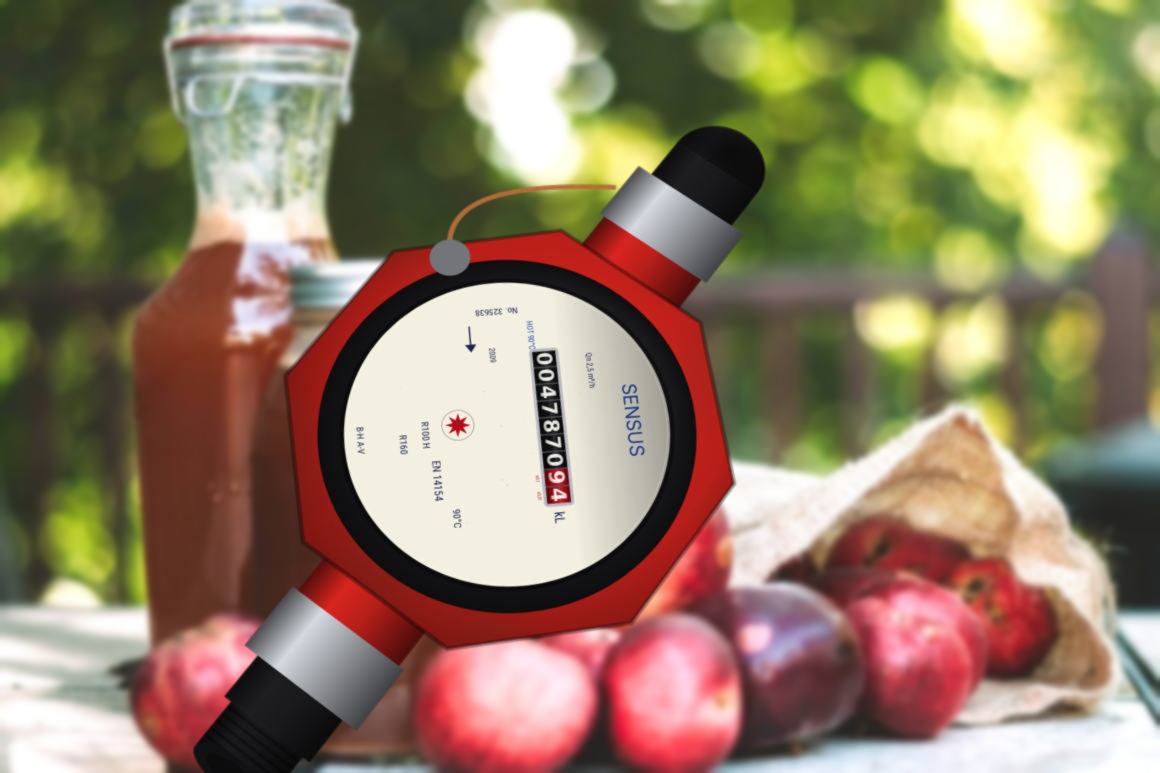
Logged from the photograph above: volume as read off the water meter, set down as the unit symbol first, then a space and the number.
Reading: kL 47870.94
